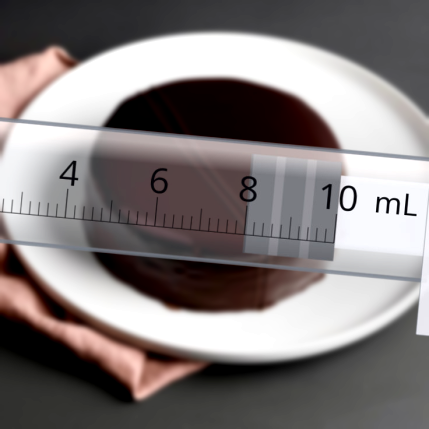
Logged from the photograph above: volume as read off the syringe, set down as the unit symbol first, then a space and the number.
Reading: mL 8
